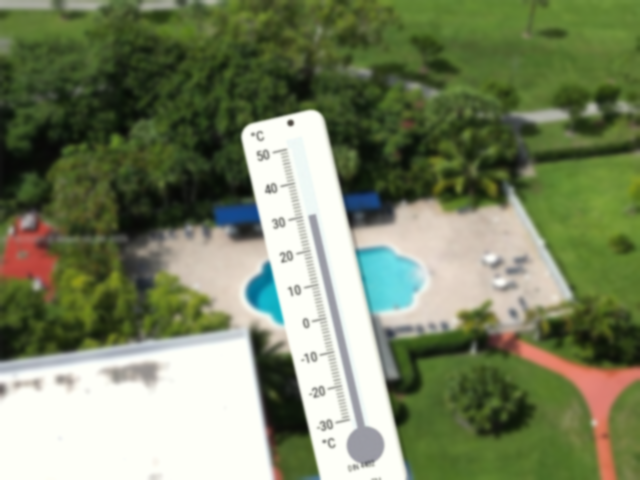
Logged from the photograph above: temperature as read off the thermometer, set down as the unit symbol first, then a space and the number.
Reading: °C 30
